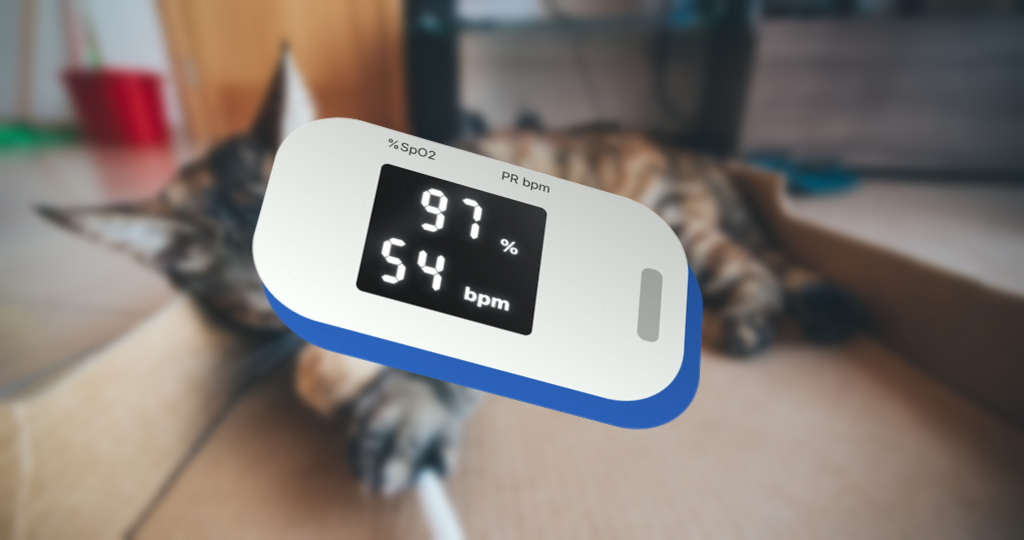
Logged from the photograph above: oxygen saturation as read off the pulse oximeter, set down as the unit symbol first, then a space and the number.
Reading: % 97
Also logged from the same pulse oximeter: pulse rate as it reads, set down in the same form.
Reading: bpm 54
